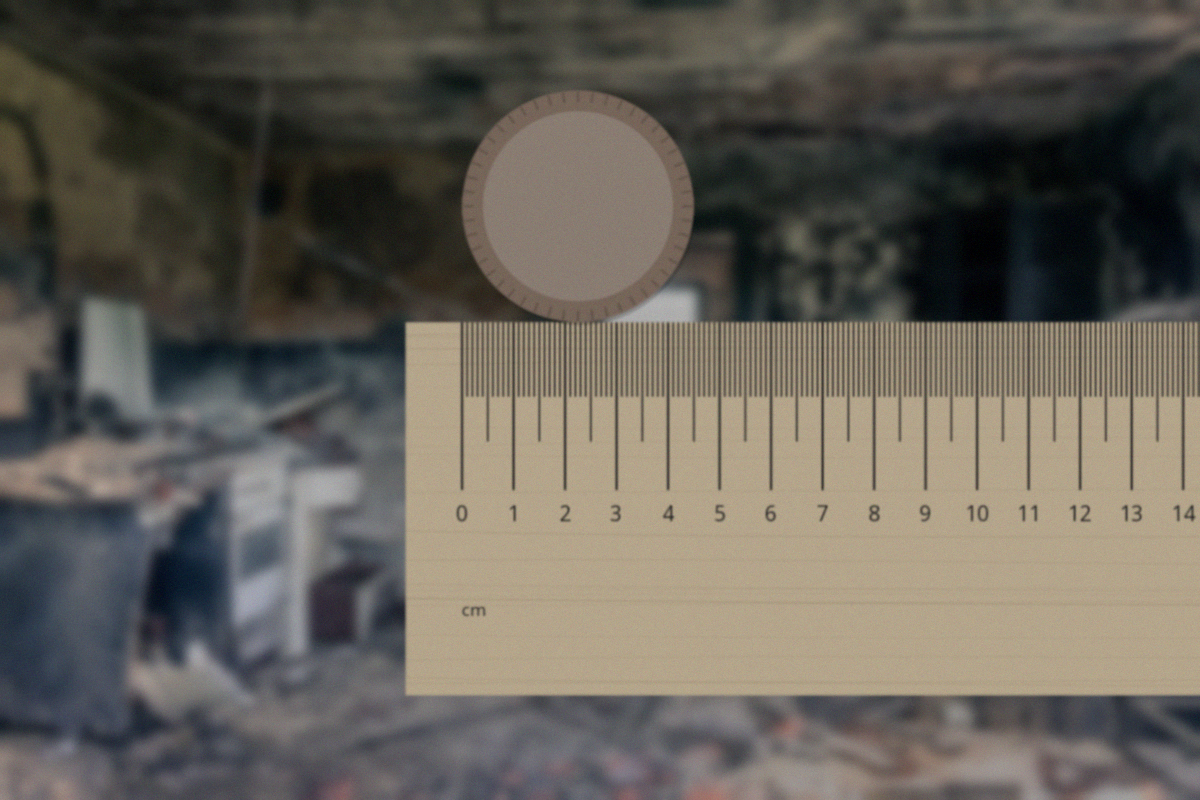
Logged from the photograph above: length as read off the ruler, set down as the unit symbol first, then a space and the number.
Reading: cm 4.5
